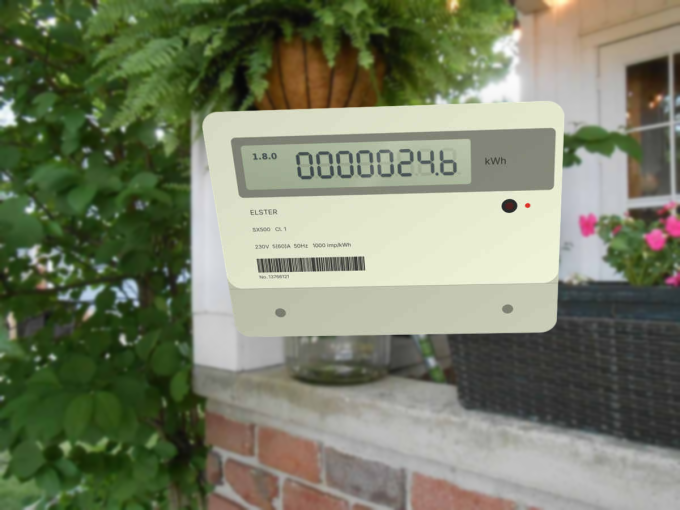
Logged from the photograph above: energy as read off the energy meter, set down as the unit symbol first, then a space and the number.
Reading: kWh 24.6
